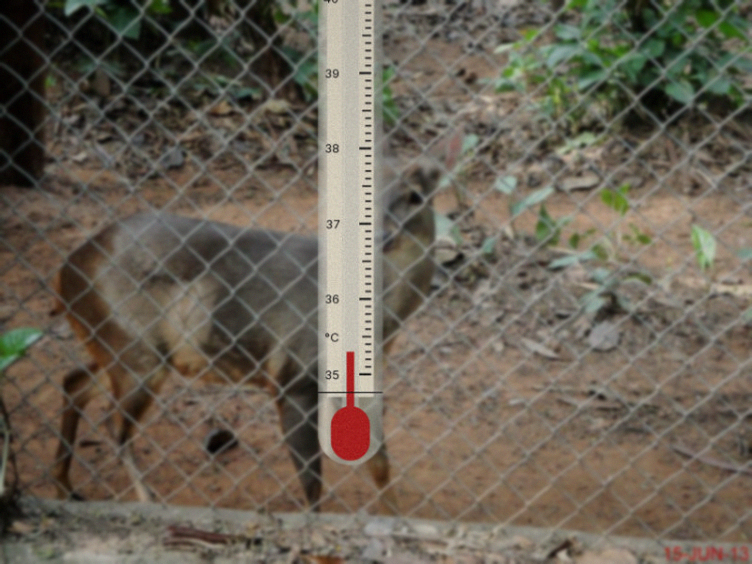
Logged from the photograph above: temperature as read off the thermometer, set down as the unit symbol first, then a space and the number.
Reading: °C 35.3
